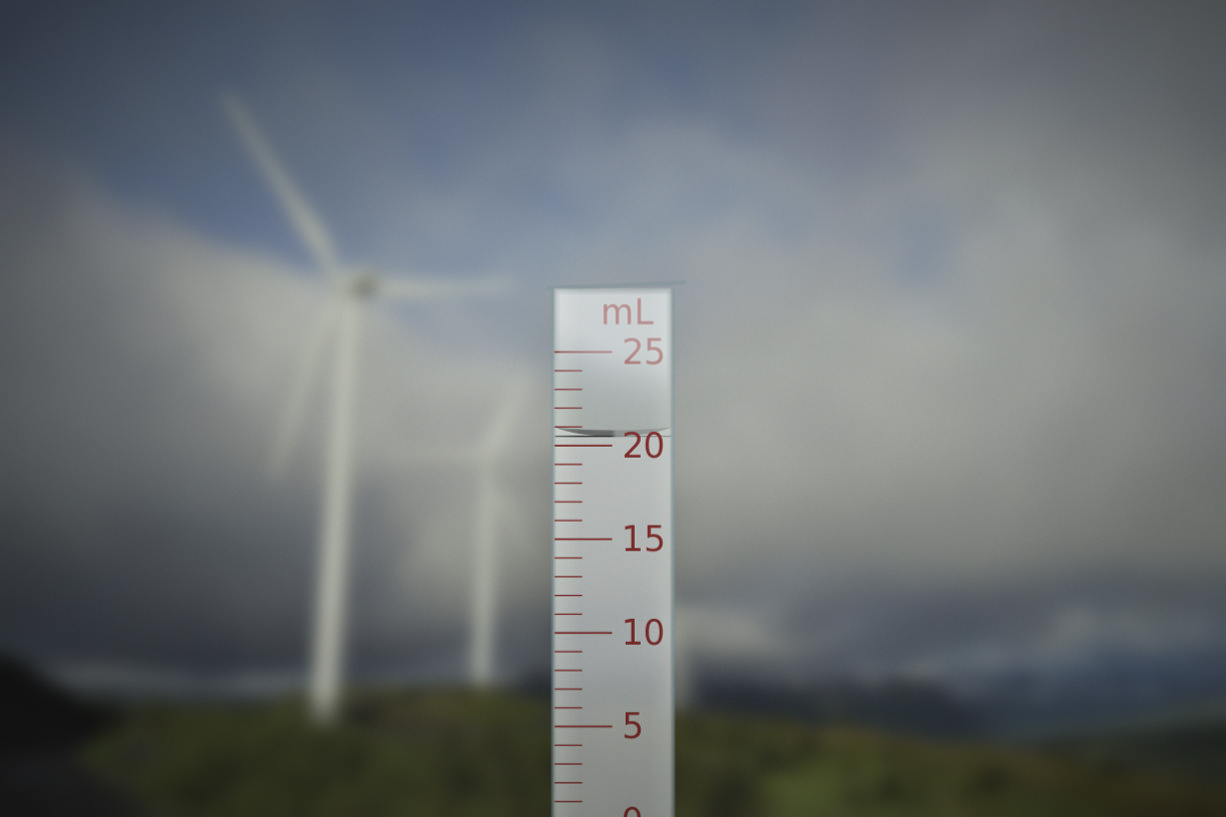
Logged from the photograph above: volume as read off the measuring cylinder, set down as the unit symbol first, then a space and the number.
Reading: mL 20.5
